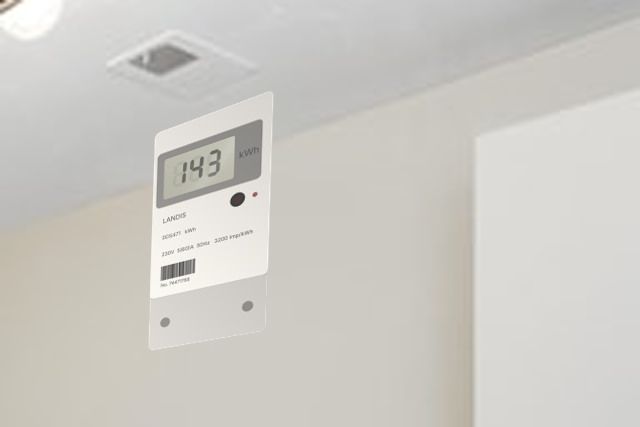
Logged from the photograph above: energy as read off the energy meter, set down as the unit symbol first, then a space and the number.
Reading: kWh 143
